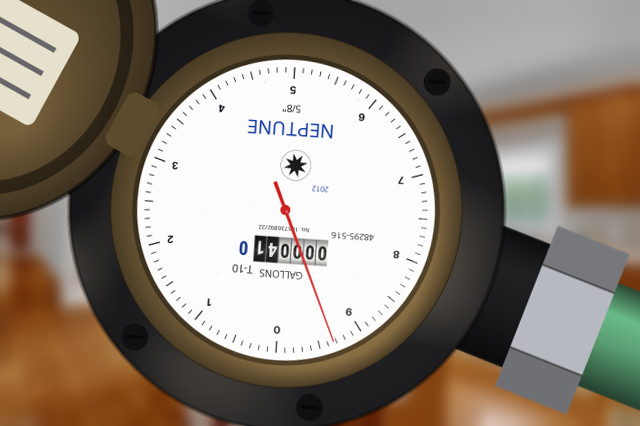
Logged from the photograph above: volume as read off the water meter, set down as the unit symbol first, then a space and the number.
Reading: gal 409.3
